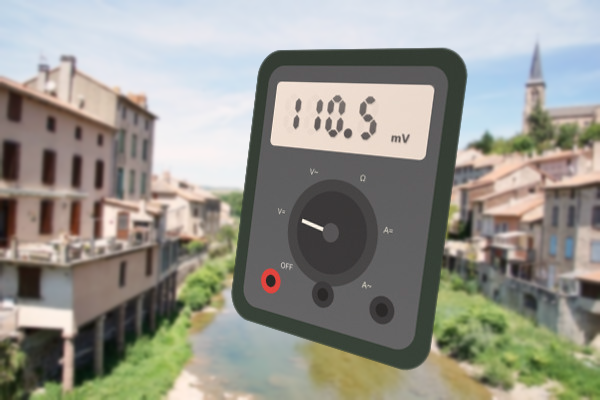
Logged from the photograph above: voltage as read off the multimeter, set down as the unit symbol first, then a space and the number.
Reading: mV 110.5
